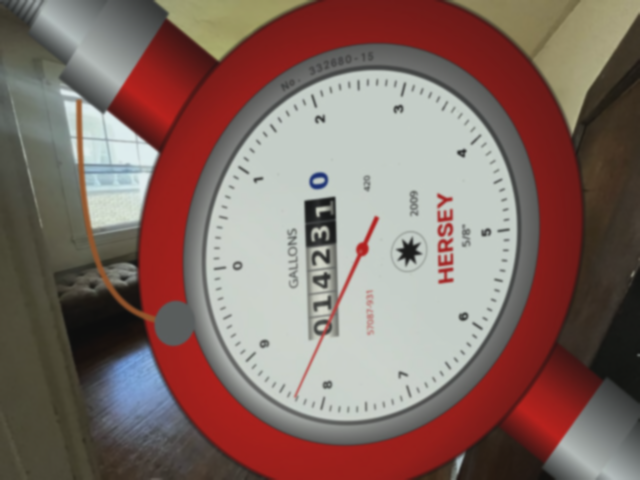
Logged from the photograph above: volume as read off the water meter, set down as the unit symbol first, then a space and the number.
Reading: gal 142308.3
